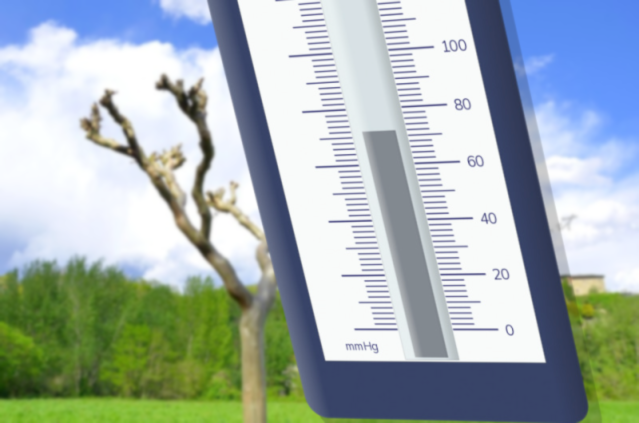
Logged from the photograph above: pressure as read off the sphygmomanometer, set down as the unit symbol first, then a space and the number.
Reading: mmHg 72
